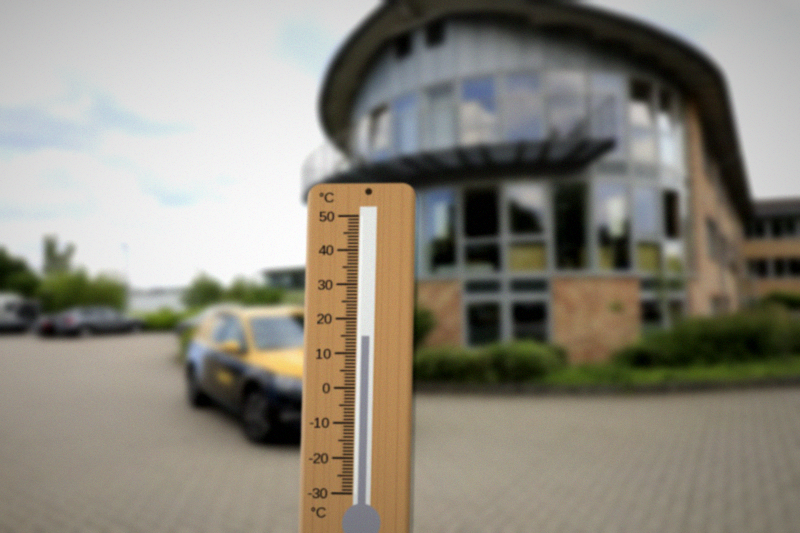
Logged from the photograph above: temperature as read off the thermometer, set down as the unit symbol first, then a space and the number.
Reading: °C 15
